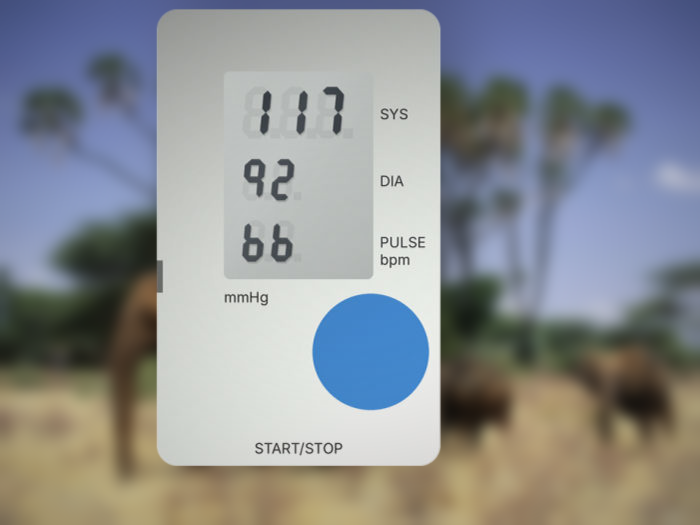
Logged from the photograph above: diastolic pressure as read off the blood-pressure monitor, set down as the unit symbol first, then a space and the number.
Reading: mmHg 92
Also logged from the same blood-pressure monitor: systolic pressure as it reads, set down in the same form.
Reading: mmHg 117
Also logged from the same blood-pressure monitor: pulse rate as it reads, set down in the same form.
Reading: bpm 66
